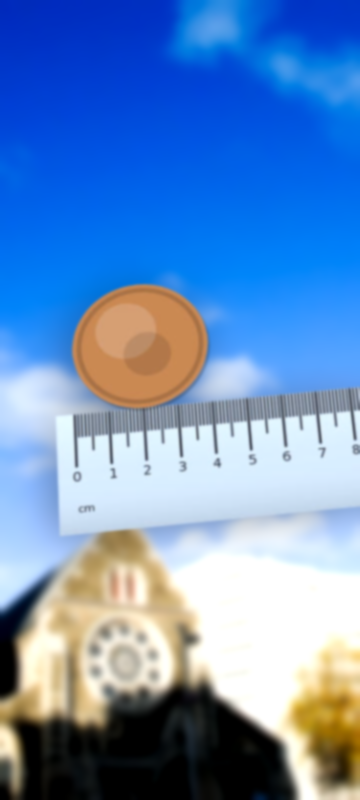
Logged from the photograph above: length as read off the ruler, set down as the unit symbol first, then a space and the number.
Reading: cm 4
